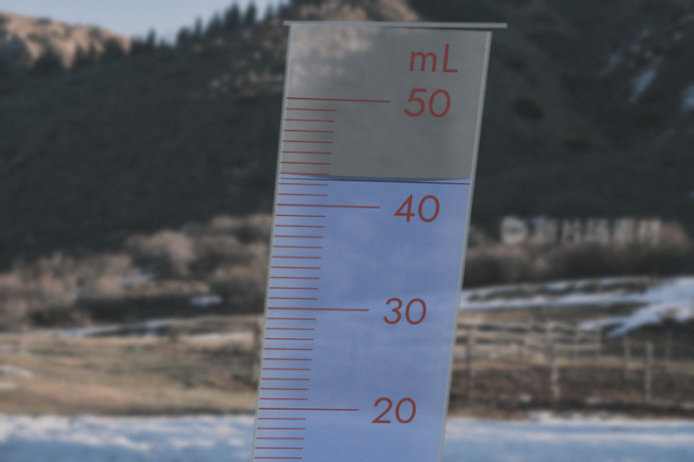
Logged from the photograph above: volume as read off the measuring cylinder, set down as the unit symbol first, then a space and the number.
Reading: mL 42.5
